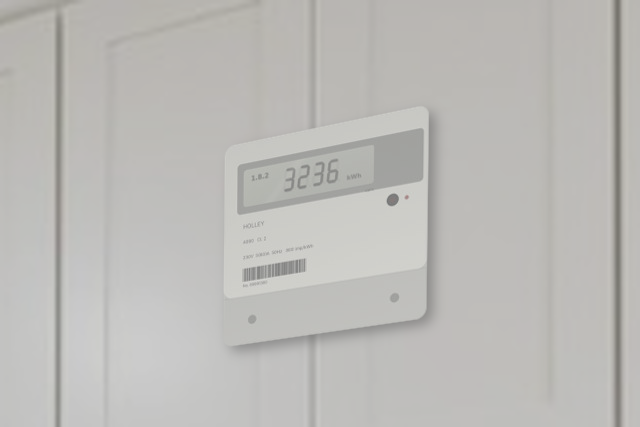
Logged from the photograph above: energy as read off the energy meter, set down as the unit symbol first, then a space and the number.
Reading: kWh 3236
